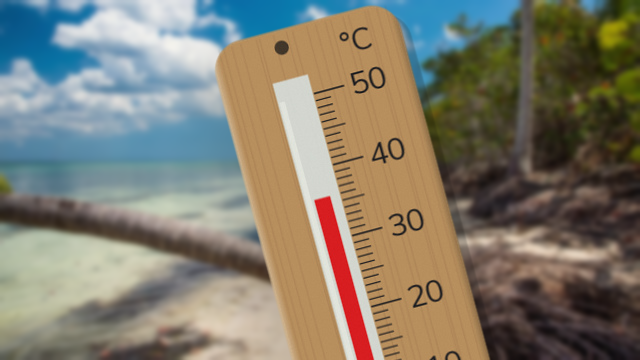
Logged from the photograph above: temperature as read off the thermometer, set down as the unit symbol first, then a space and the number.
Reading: °C 36
